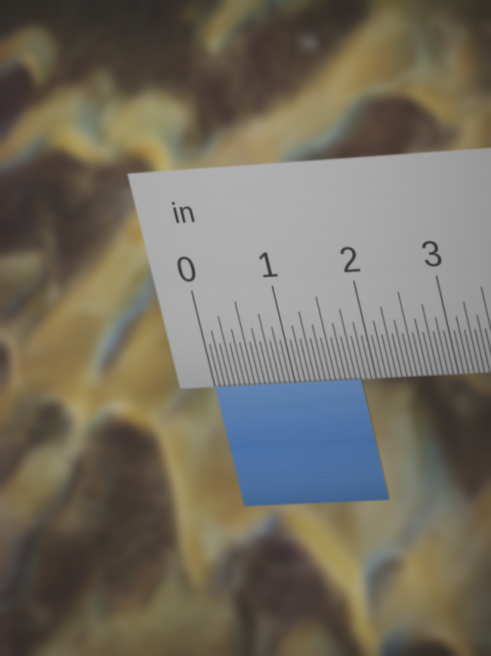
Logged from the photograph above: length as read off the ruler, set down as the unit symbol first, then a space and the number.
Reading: in 1.8125
